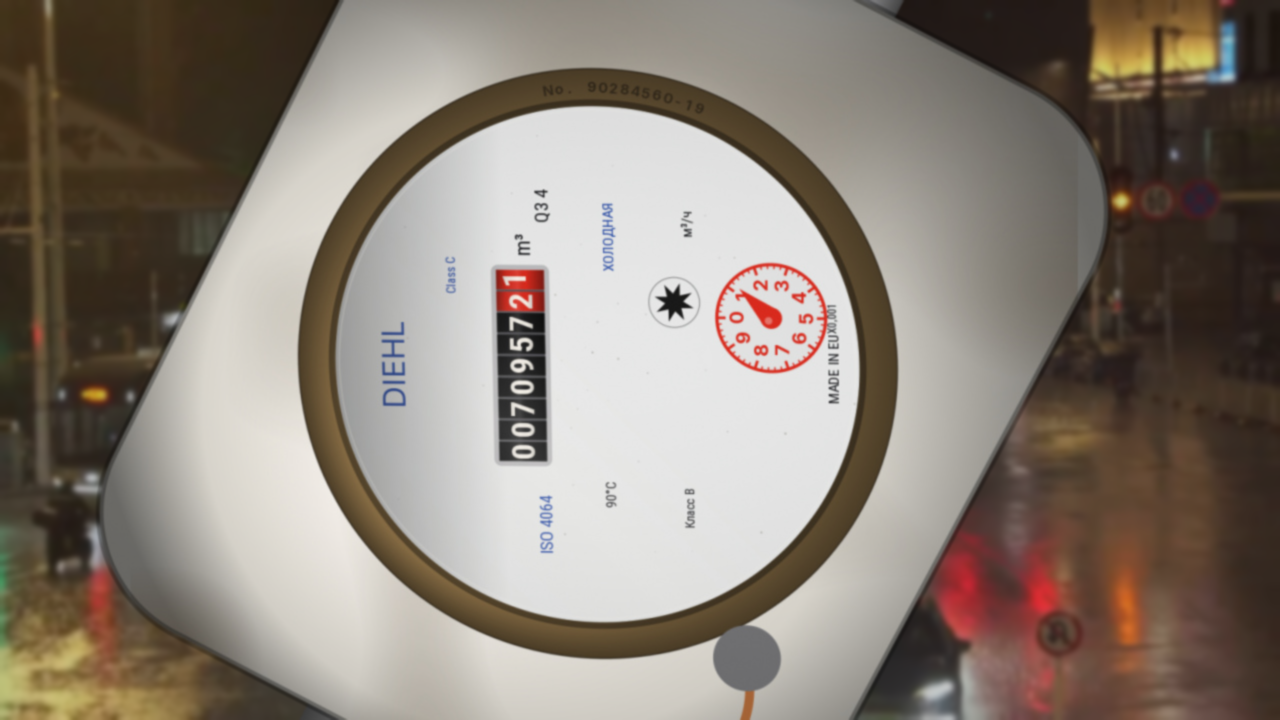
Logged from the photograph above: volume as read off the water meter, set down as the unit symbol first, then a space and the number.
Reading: m³ 70957.211
